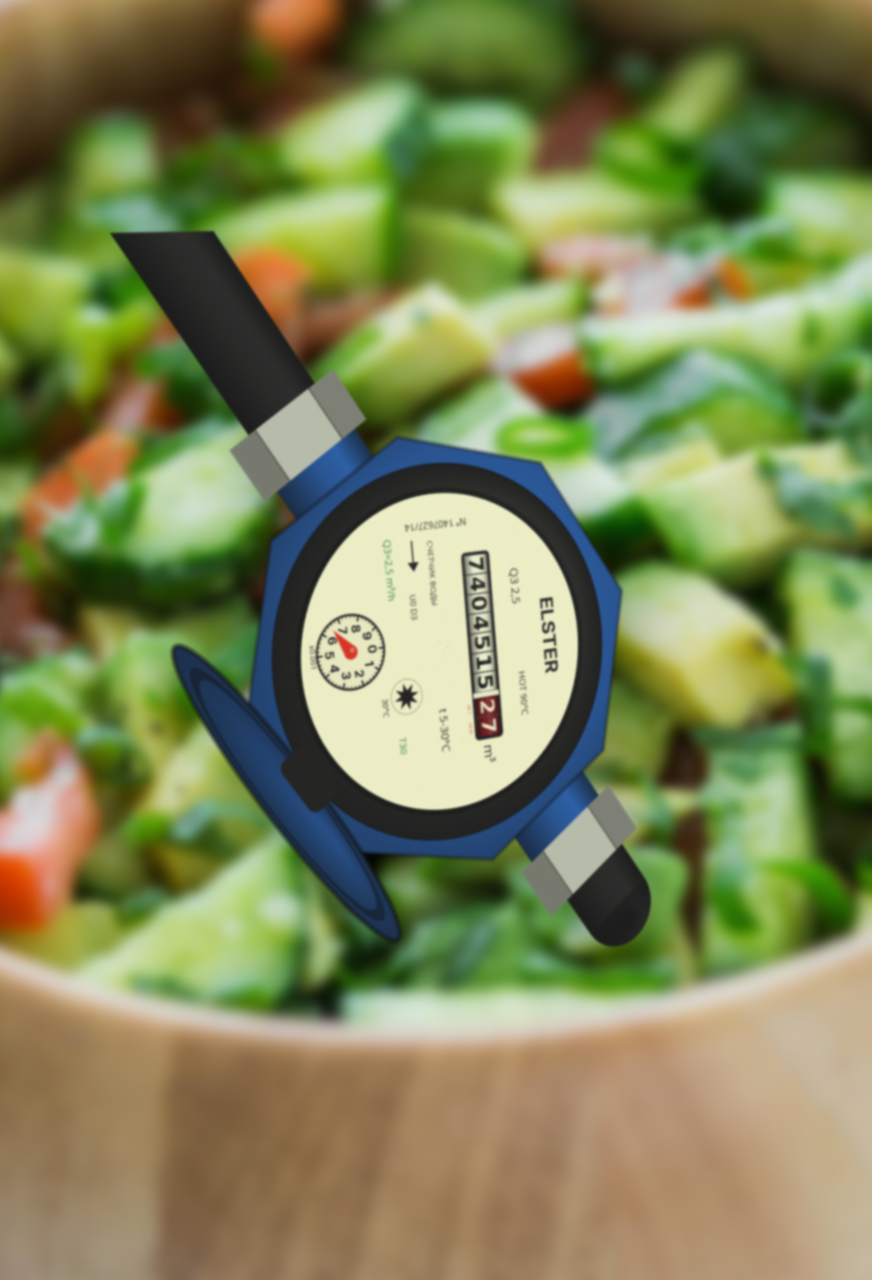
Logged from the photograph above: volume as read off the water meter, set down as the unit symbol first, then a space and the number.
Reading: m³ 7404515.276
